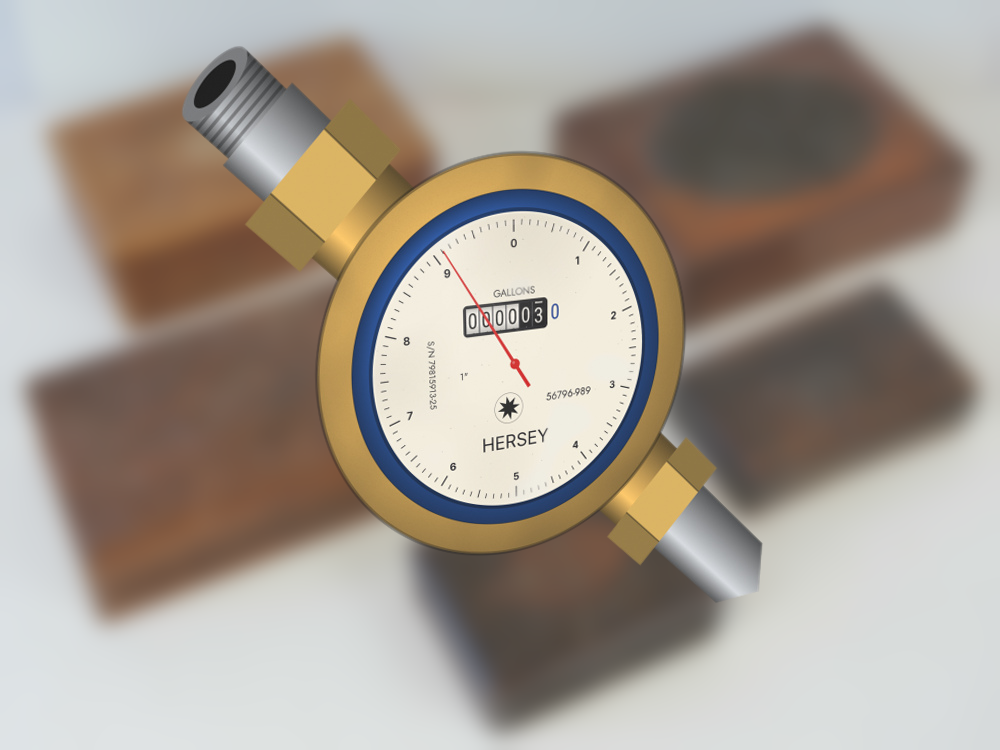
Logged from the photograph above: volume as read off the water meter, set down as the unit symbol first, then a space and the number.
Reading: gal 29.1
